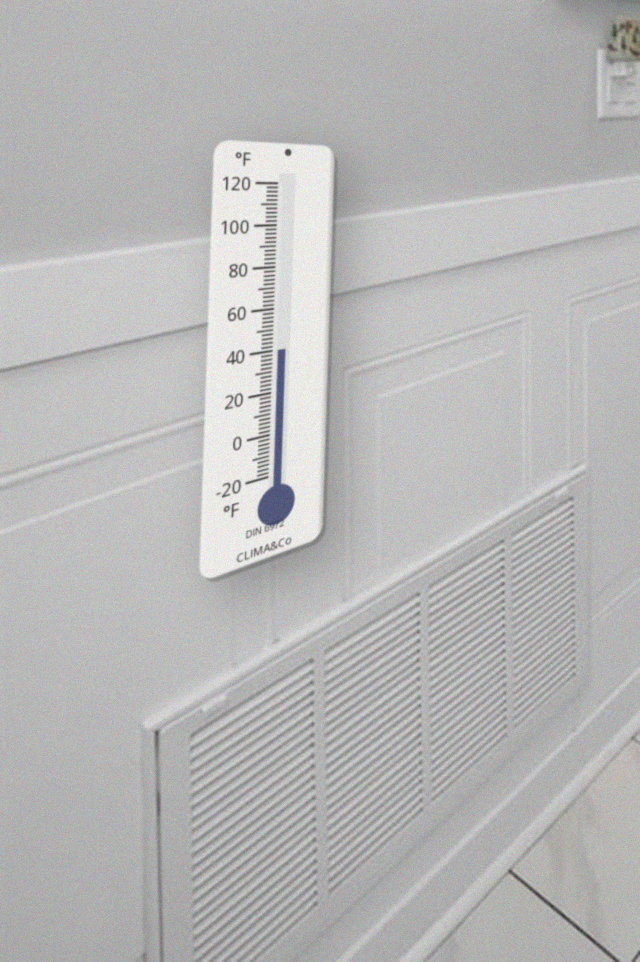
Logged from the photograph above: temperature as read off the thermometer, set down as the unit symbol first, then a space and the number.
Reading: °F 40
